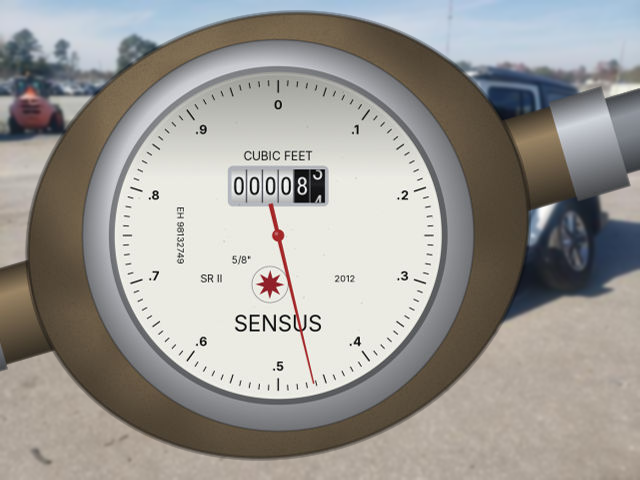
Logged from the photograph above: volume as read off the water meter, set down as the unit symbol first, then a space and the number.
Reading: ft³ 83.46
